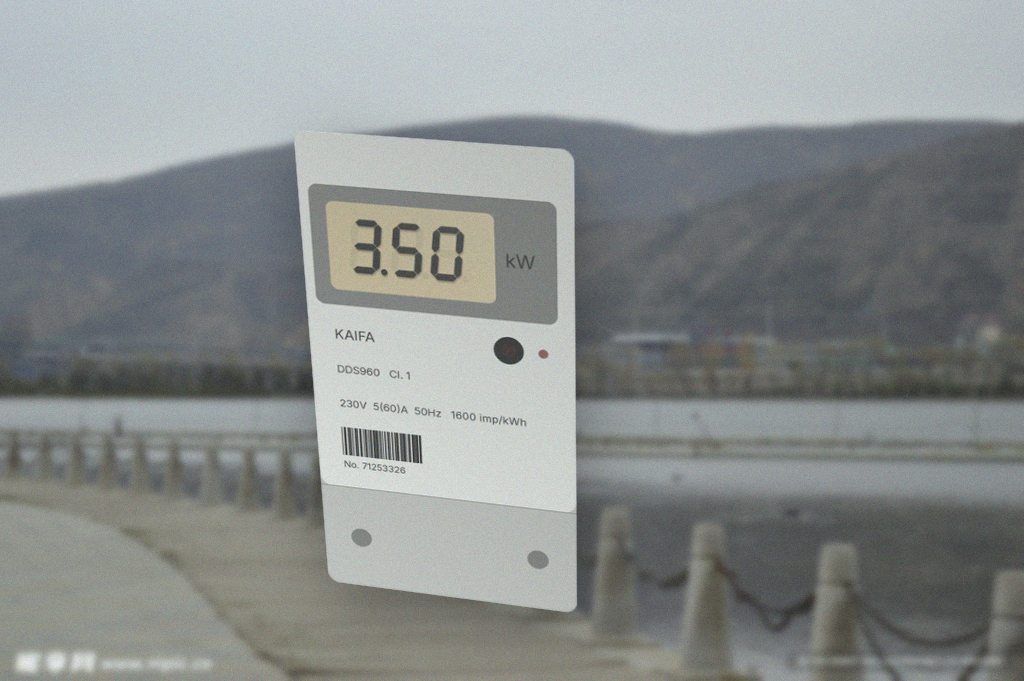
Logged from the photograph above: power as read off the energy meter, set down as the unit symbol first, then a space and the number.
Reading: kW 3.50
